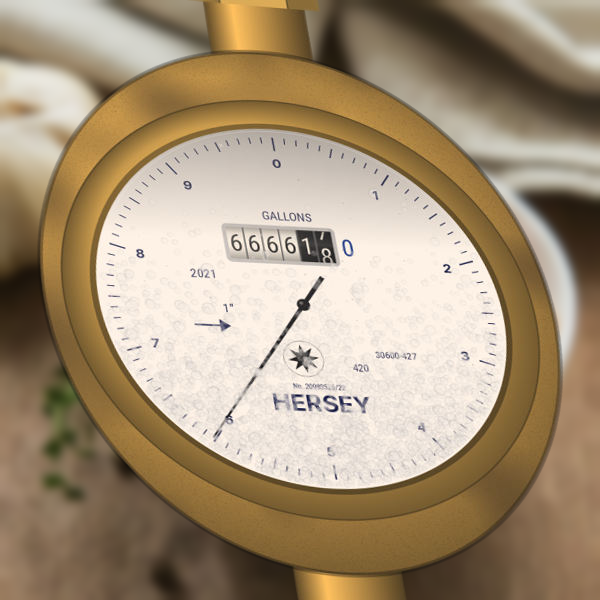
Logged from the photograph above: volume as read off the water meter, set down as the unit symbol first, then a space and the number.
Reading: gal 6666176.0
